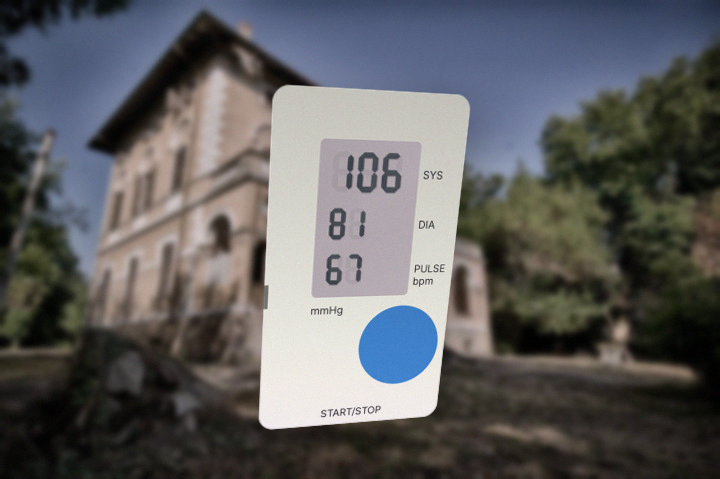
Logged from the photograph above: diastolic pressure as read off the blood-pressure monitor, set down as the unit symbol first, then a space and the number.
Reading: mmHg 81
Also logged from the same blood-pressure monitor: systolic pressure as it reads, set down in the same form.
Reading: mmHg 106
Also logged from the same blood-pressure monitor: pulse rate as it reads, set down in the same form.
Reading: bpm 67
